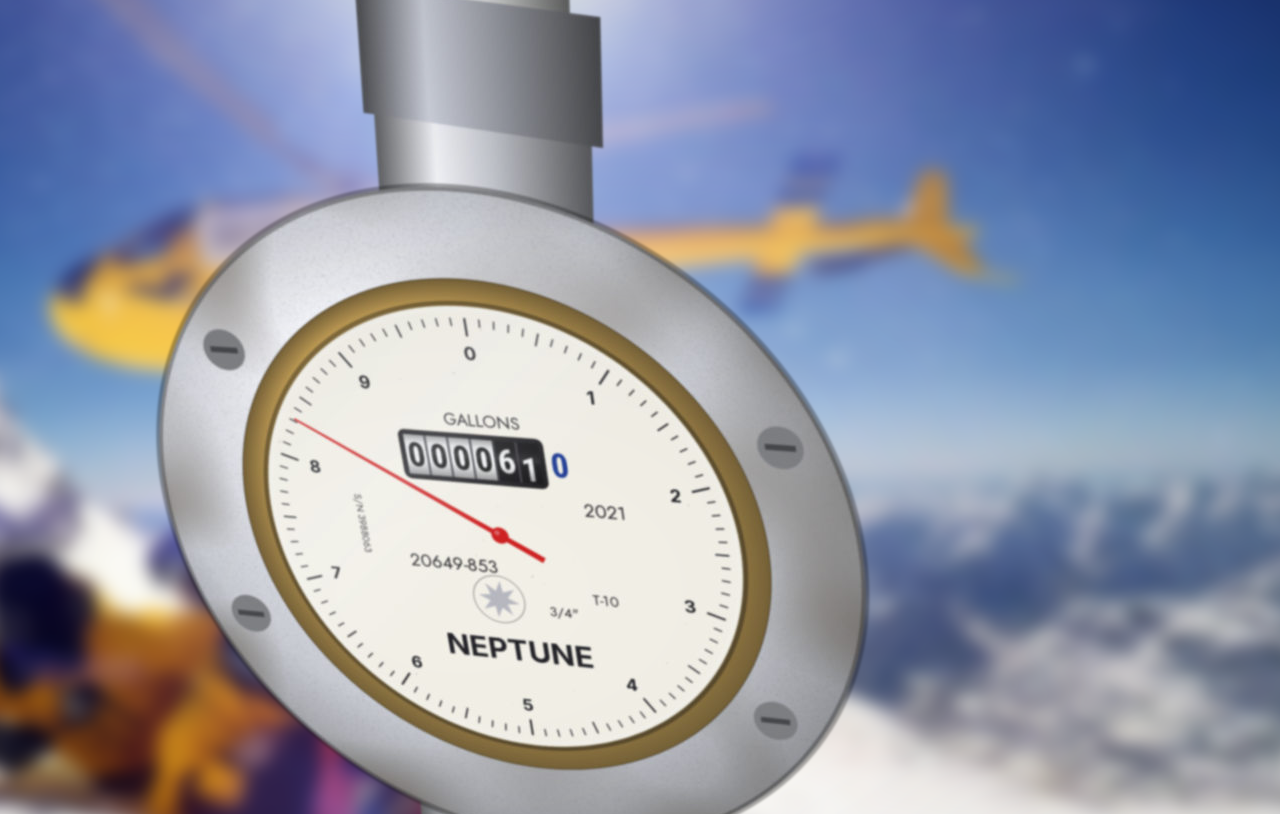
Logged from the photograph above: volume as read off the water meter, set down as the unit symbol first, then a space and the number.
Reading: gal 608.3
